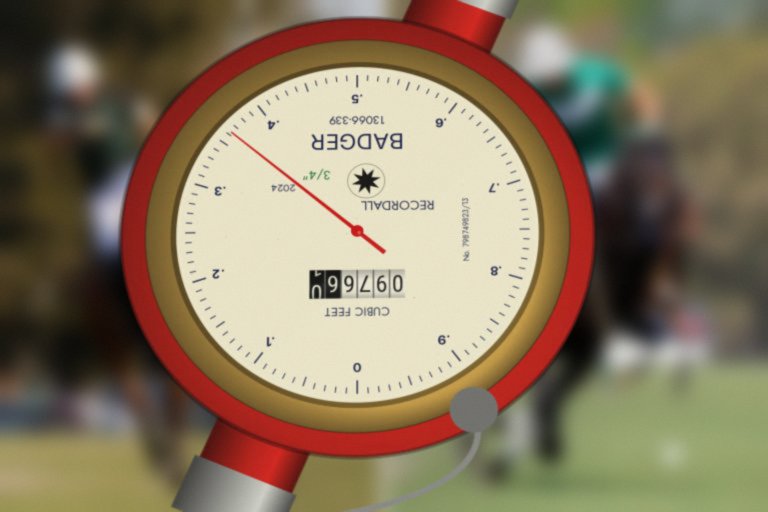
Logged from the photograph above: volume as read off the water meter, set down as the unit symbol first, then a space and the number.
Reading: ft³ 97660.36
